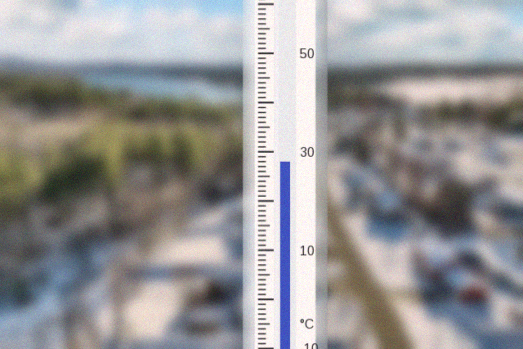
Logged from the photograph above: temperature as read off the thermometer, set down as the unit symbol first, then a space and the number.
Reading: °C 28
